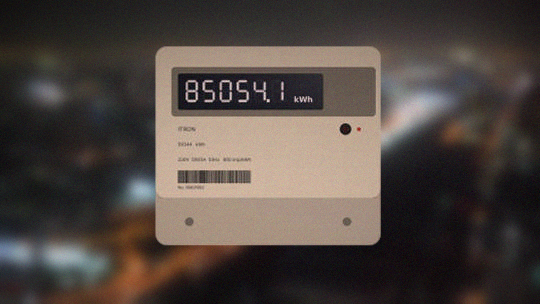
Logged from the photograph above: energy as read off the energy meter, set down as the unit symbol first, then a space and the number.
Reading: kWh 85054.1
